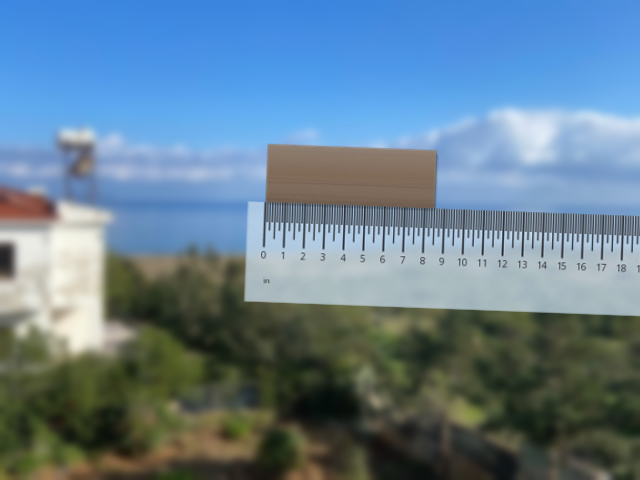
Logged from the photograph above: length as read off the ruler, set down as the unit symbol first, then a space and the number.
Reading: in 8.5
